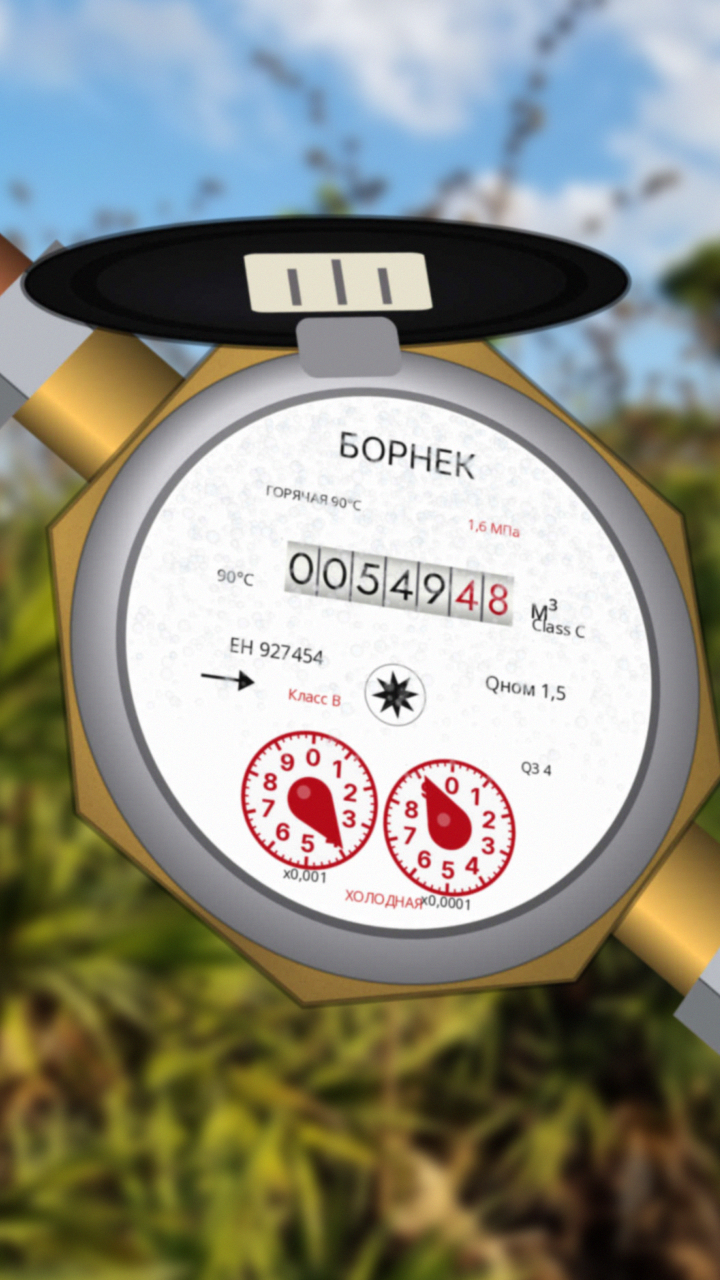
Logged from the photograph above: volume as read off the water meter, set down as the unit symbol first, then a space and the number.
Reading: m³ 549.4839
